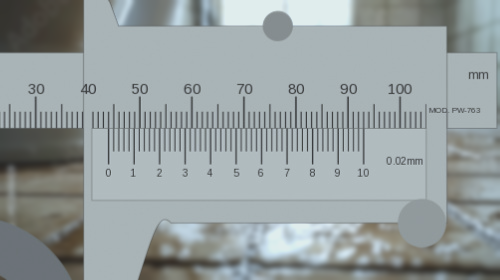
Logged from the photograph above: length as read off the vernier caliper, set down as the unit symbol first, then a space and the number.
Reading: mm 44.0
